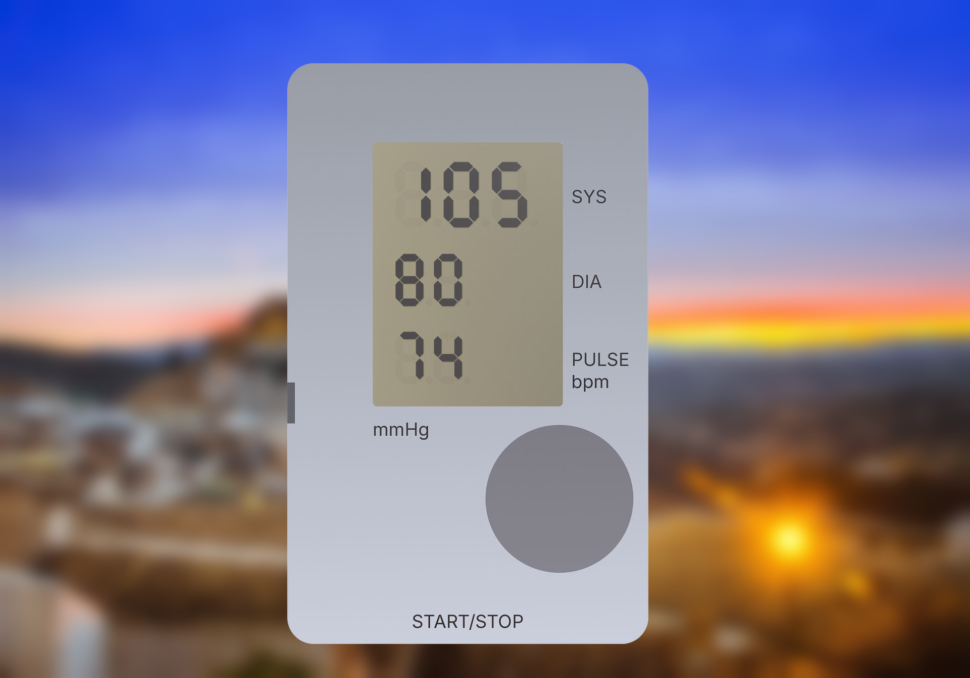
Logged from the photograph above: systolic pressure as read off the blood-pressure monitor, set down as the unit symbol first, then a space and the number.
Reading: mmHg 105
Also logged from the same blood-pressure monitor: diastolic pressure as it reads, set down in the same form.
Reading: mmHg 80
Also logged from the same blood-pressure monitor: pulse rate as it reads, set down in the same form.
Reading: bpm 74
